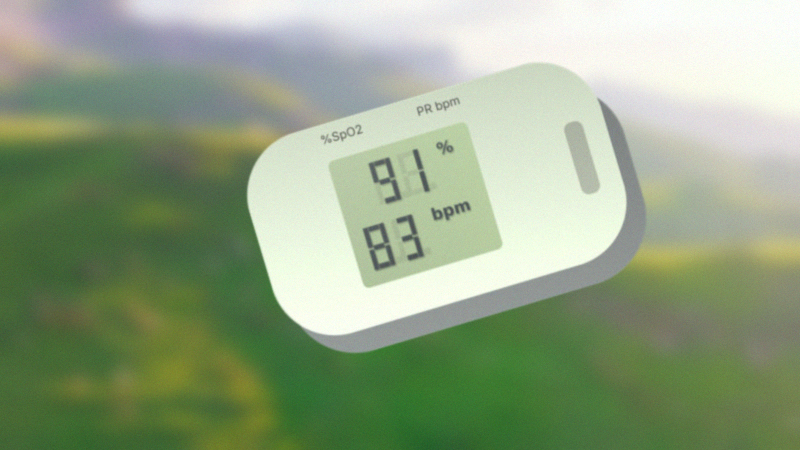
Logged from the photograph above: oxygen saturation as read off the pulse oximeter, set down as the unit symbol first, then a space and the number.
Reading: % 91
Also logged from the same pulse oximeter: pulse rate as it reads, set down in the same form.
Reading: bpm 83
